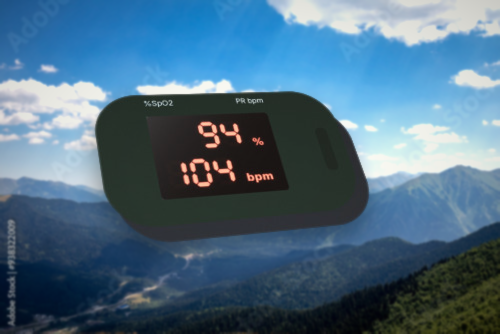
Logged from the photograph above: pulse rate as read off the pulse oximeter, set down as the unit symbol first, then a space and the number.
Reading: bpm 104
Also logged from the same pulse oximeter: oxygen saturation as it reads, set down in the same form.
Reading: % 94
